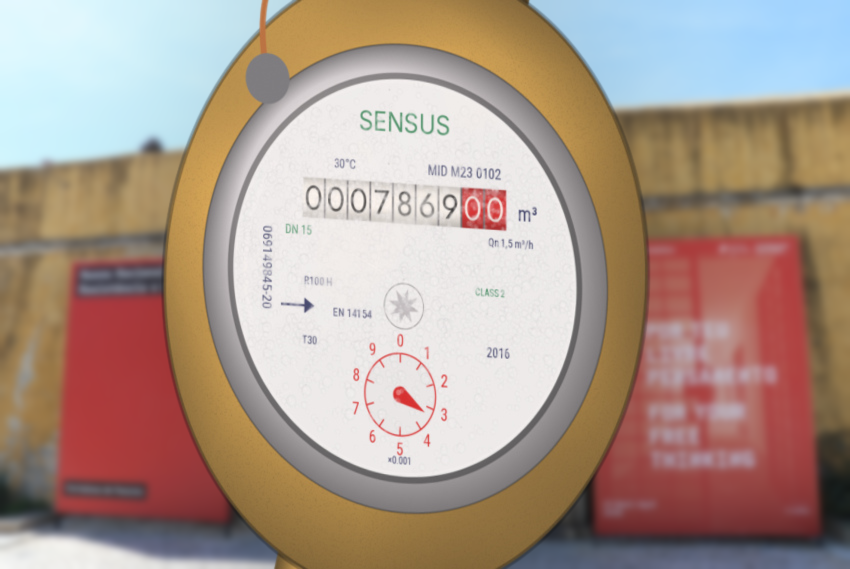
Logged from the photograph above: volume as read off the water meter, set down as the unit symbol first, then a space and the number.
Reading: m³ 7869.003
